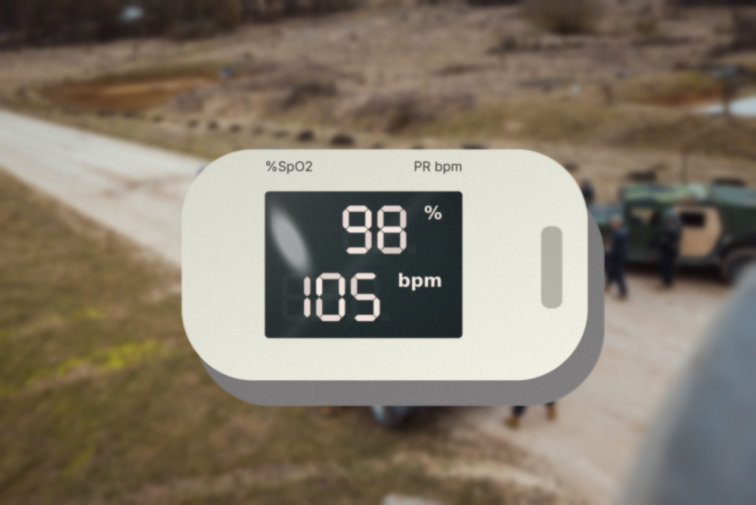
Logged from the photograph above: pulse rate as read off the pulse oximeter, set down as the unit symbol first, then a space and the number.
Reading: bpm 105
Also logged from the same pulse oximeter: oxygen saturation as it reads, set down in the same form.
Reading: % 98
